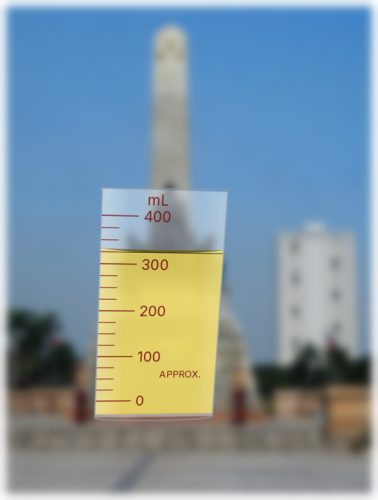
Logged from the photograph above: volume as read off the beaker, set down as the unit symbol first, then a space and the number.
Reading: mL 325
